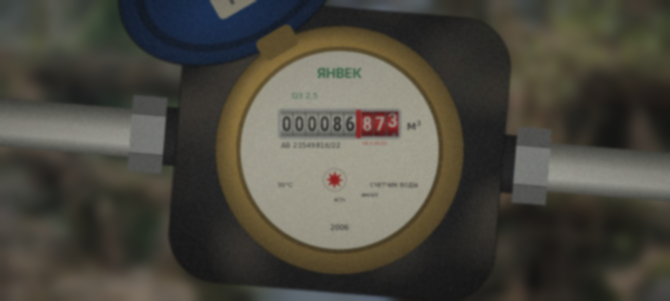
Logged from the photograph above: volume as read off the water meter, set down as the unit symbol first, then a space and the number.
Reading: m³ 86.873
